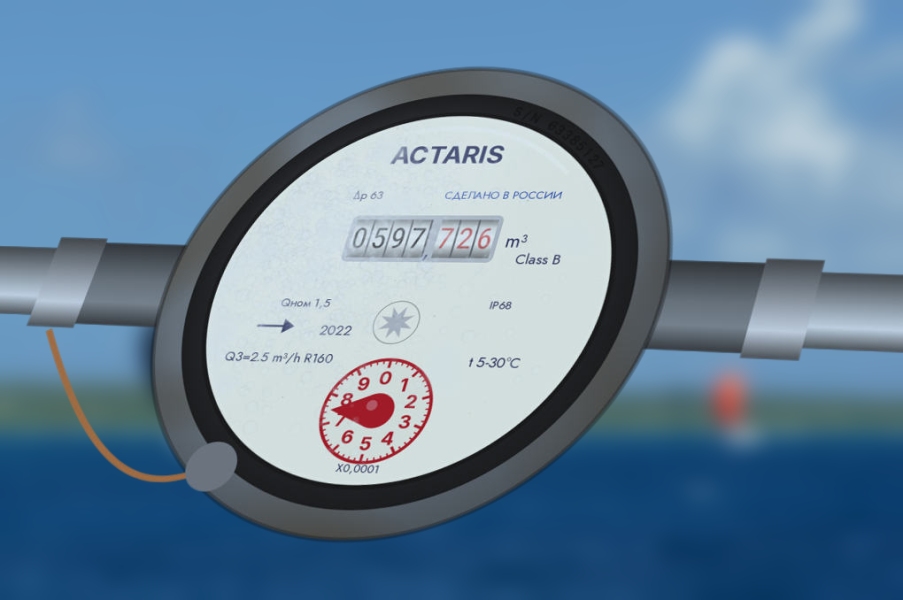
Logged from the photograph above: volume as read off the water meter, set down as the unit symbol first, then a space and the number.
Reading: m³ 597.7267
